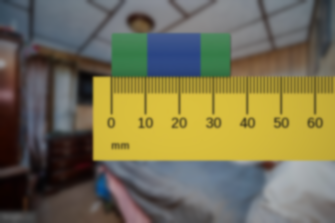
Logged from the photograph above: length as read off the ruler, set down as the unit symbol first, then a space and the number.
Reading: mm 35
